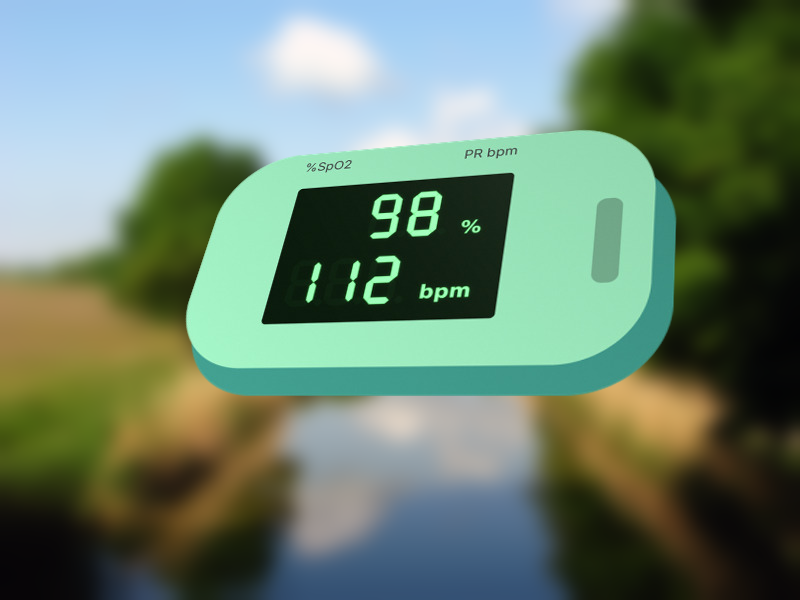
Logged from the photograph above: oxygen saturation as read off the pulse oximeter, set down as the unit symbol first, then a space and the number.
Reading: % 98
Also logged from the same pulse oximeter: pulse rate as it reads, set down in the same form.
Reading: bpm 112
